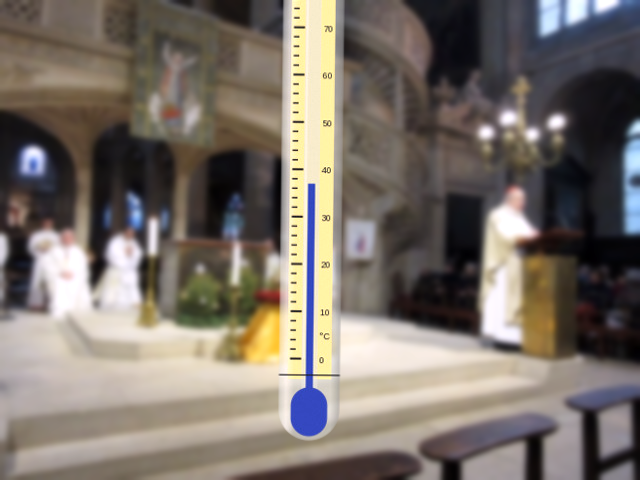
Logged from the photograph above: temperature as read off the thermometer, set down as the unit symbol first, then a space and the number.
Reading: °C 37
